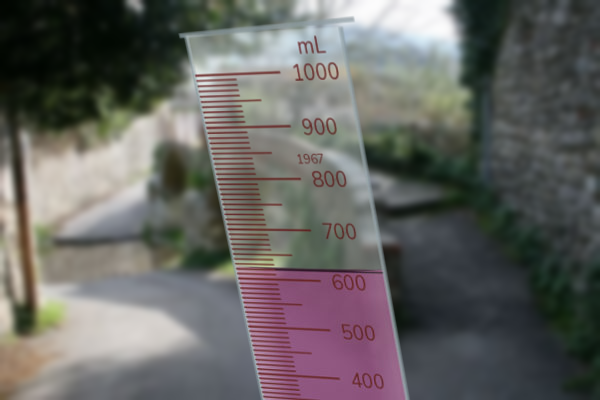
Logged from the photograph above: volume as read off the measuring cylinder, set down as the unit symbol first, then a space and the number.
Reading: mL 620
